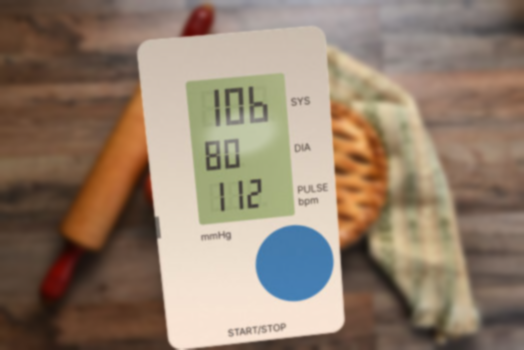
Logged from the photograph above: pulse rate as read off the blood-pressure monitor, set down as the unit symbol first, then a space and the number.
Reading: bpm 112
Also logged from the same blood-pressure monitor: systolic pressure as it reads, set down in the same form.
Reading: mmHg 106
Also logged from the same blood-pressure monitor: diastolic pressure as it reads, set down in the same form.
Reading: mmHg 80
